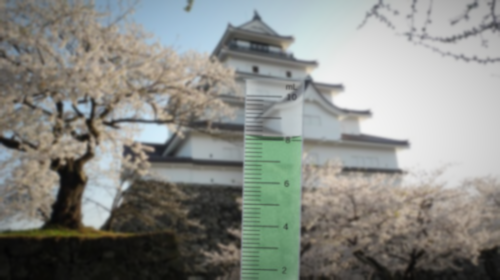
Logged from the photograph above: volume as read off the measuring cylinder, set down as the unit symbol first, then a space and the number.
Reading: mL 8
